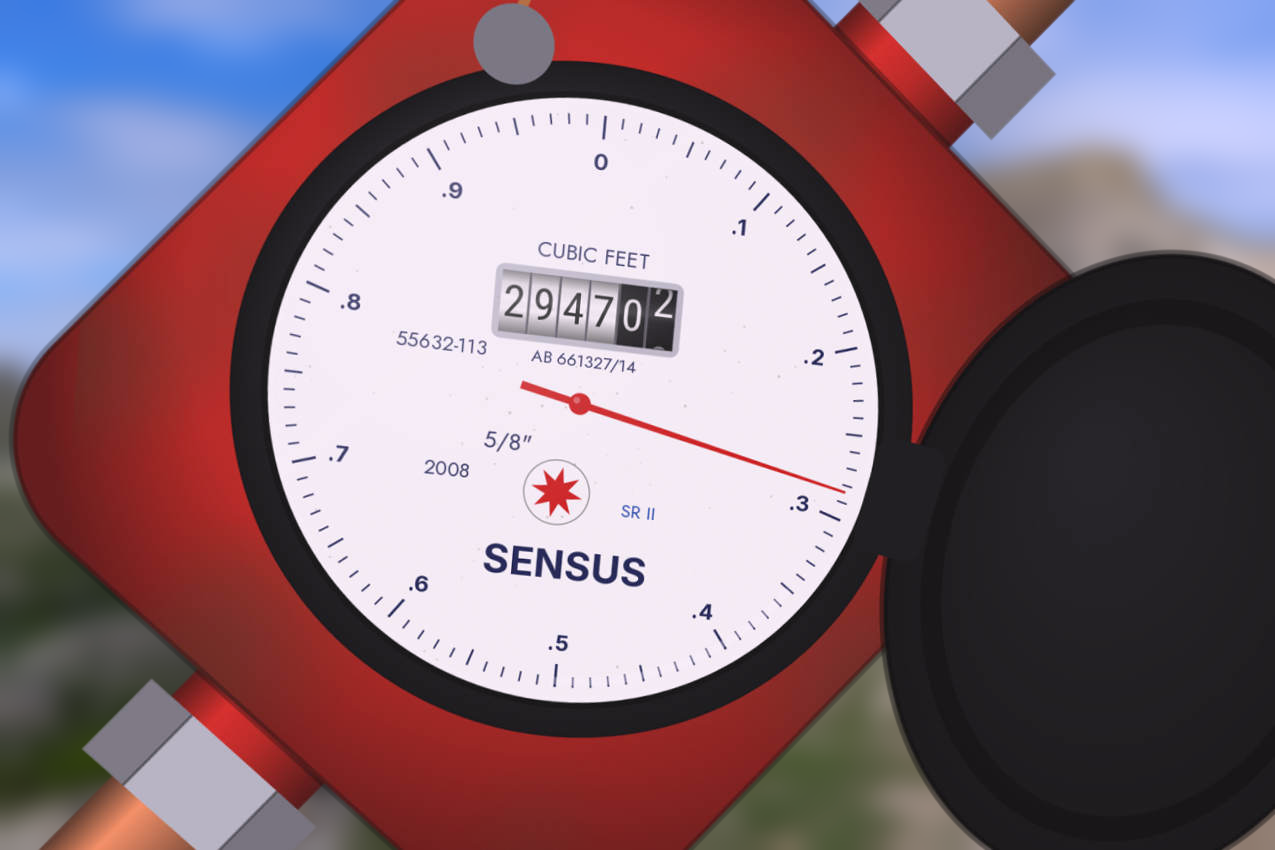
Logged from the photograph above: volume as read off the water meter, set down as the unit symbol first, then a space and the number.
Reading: ft³ 294702.28
